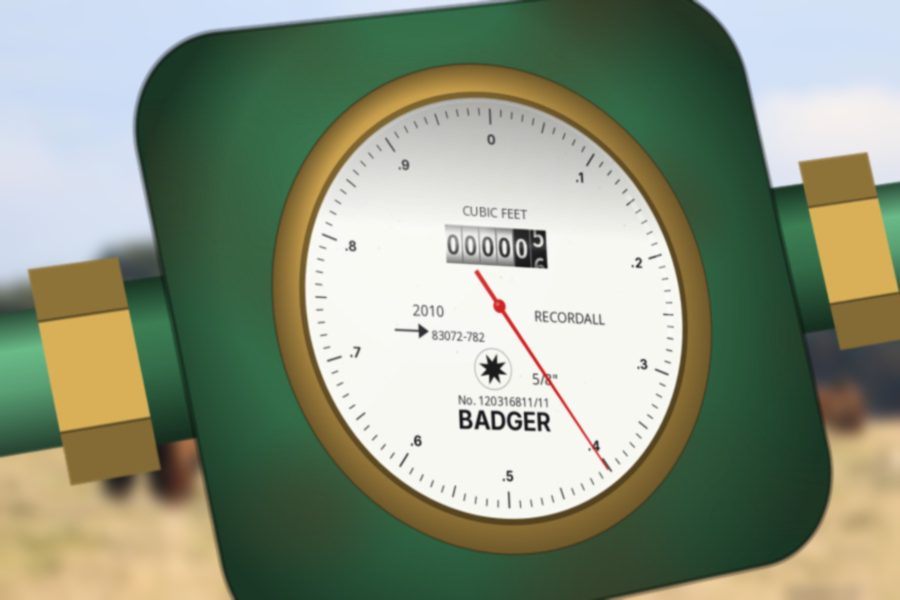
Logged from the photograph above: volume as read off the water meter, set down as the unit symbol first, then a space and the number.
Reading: ft³ 5.40
